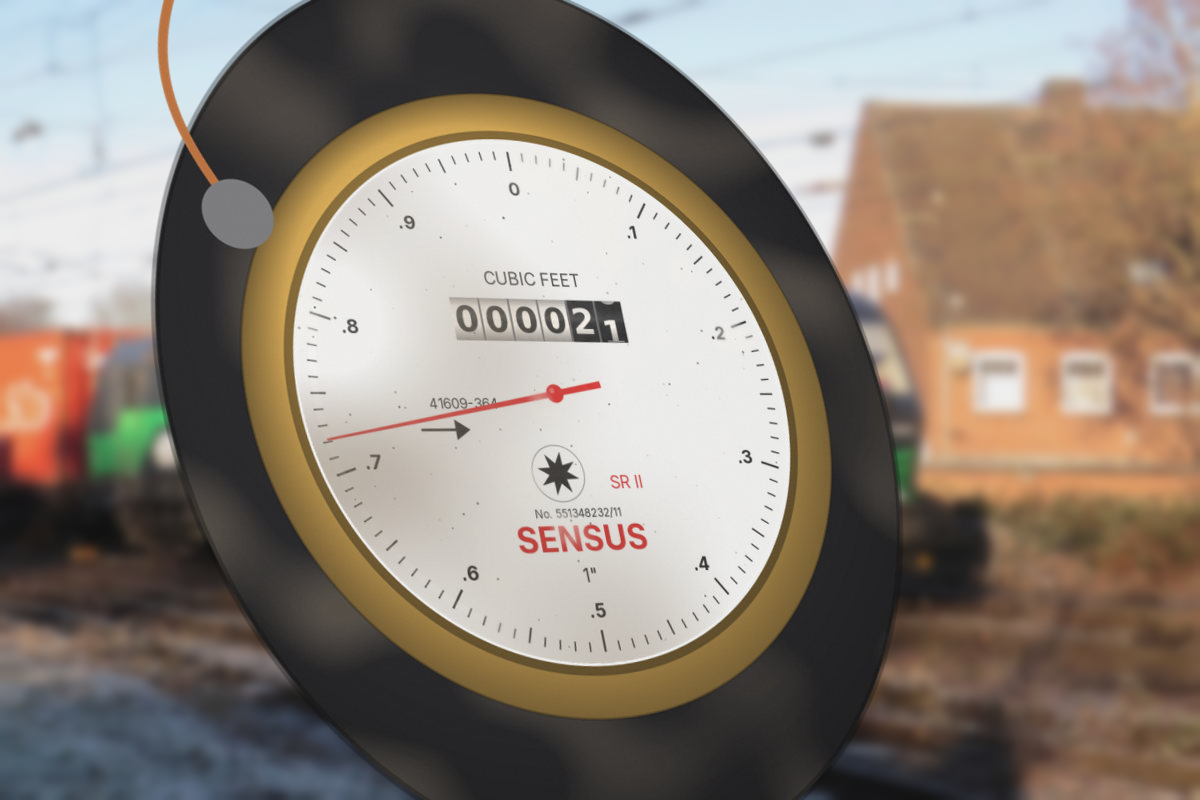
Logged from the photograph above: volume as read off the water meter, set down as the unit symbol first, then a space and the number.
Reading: ft³ 20.72
